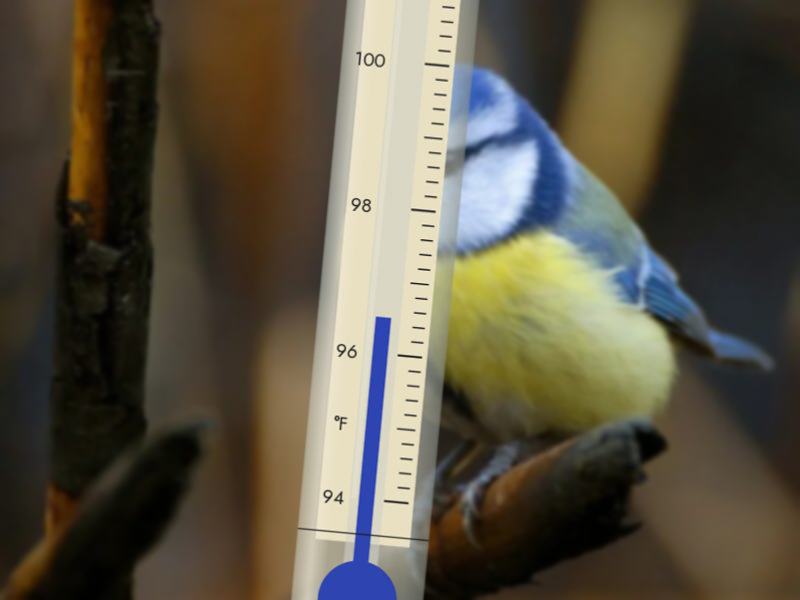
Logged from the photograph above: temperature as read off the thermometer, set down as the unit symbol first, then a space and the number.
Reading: °F 96.5
